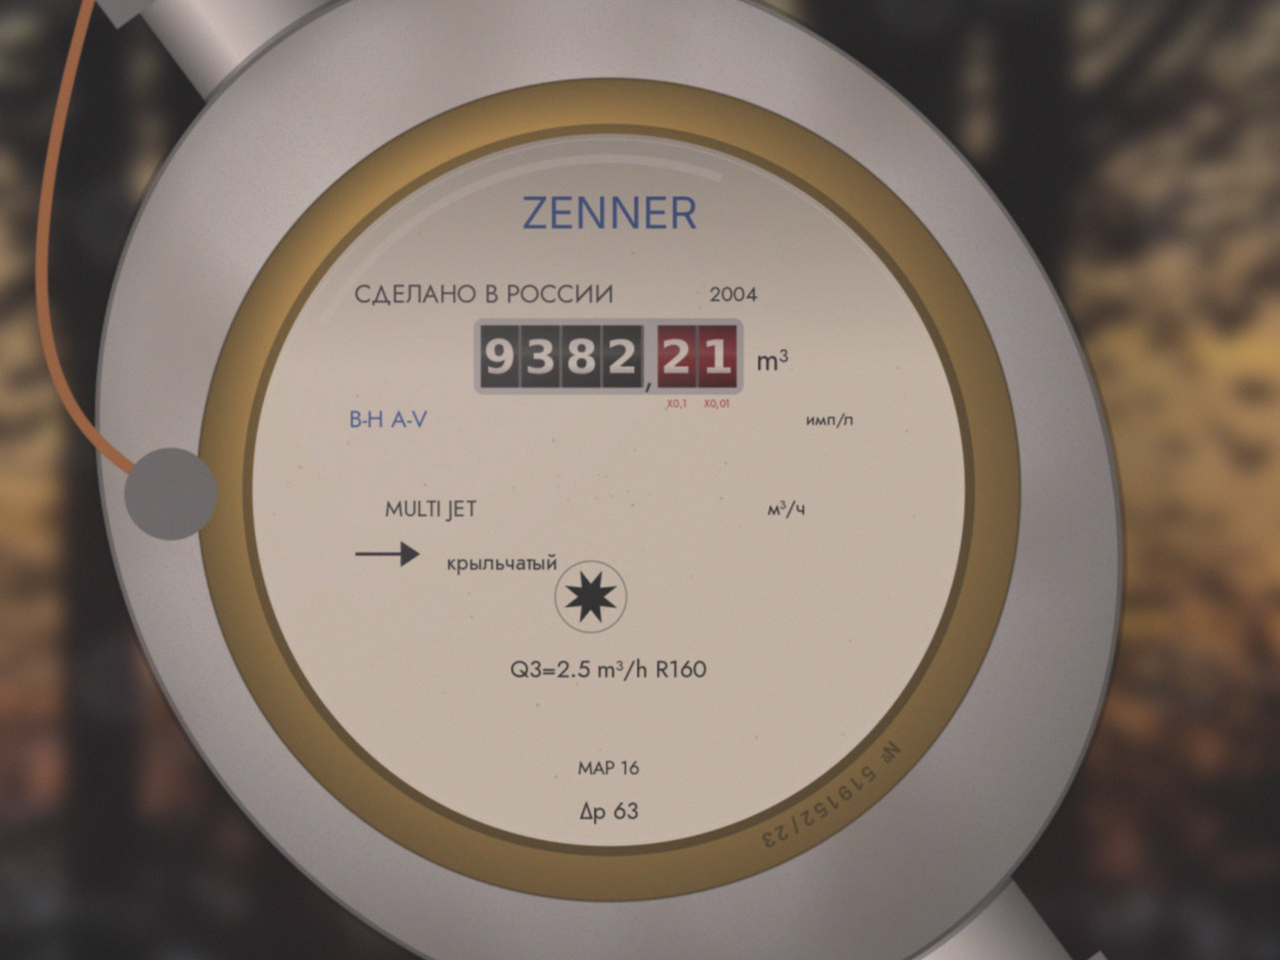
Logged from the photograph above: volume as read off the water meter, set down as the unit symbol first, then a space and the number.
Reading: m³ 9382.21
